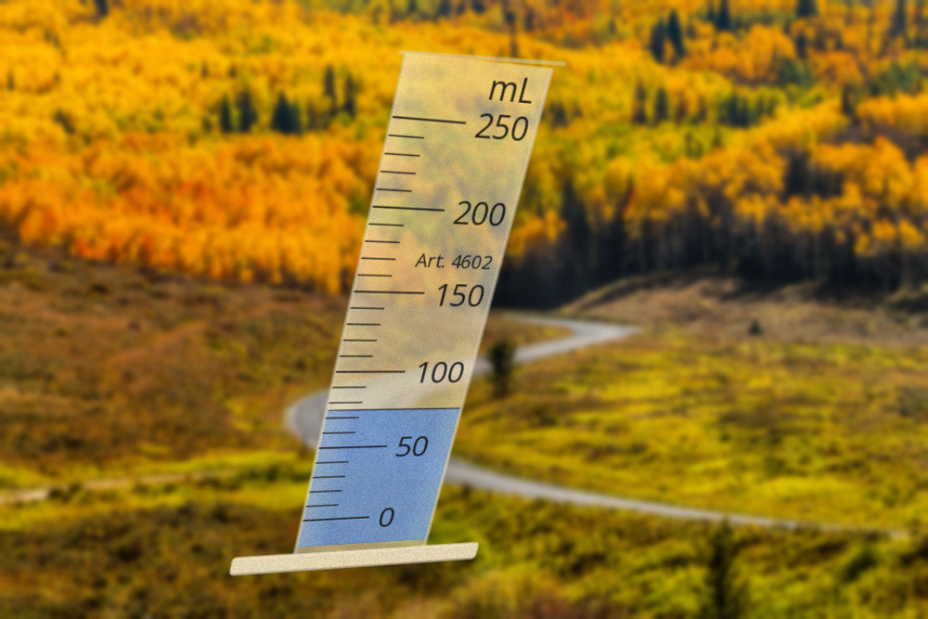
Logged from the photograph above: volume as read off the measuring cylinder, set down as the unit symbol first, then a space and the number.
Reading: mL 75
